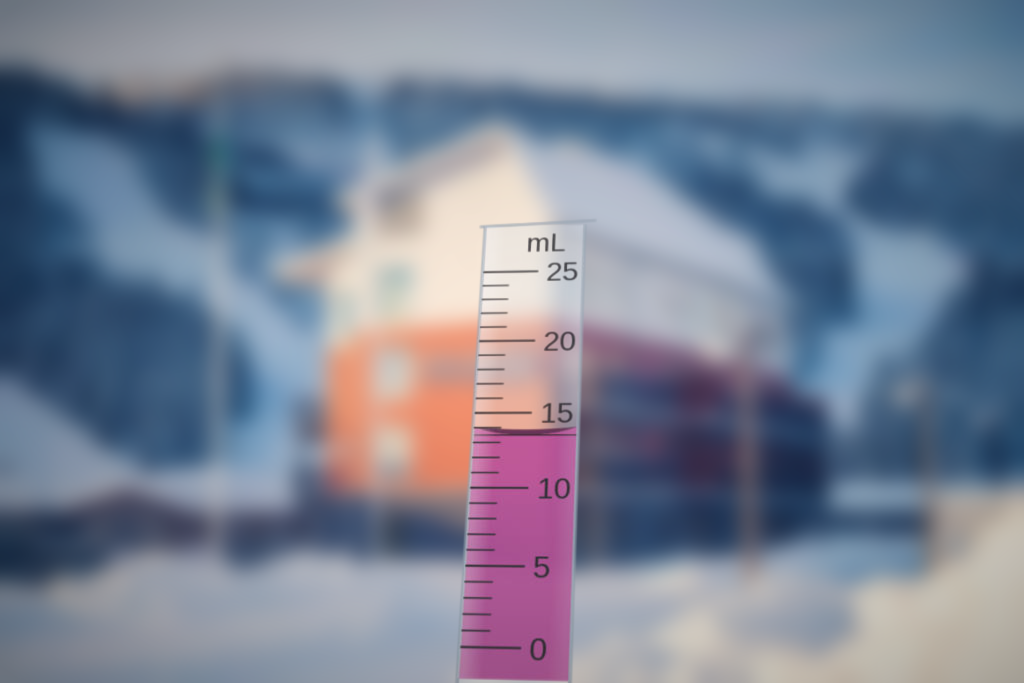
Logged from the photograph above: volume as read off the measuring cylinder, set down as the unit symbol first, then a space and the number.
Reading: mL 13.5
